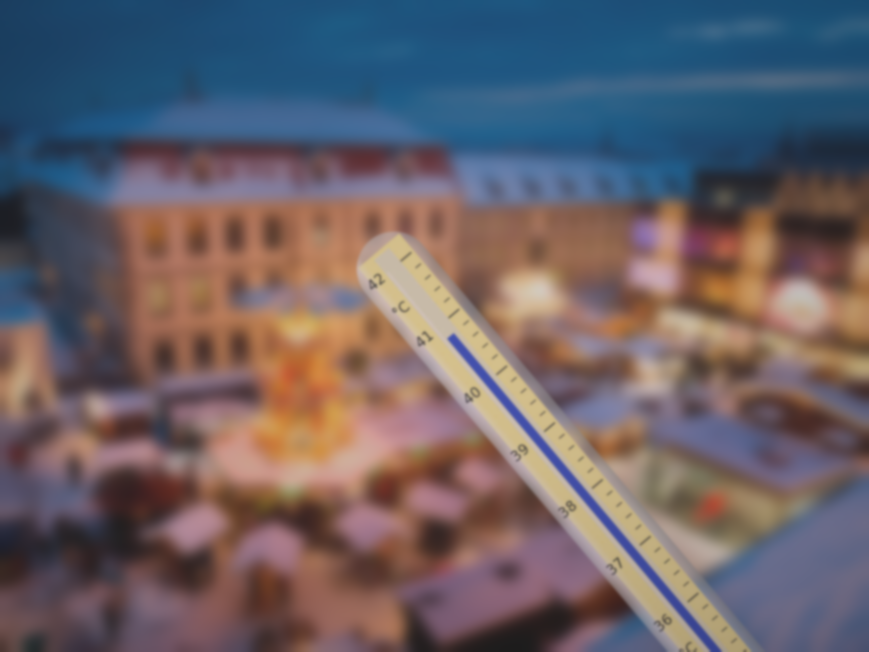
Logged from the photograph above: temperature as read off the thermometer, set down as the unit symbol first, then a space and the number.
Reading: °C 40.8
